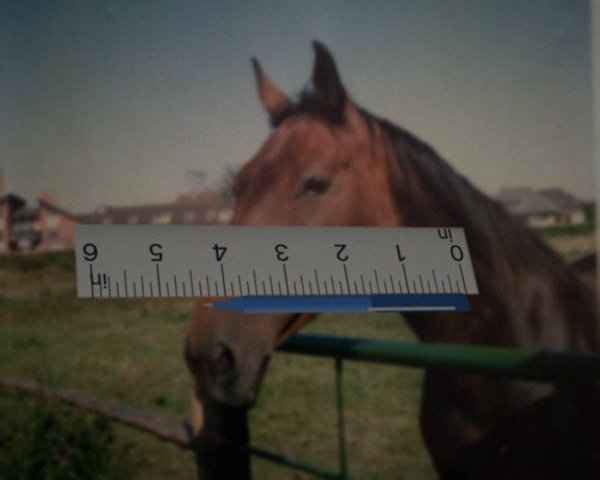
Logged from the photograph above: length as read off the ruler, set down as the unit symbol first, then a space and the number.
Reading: in 4.375
